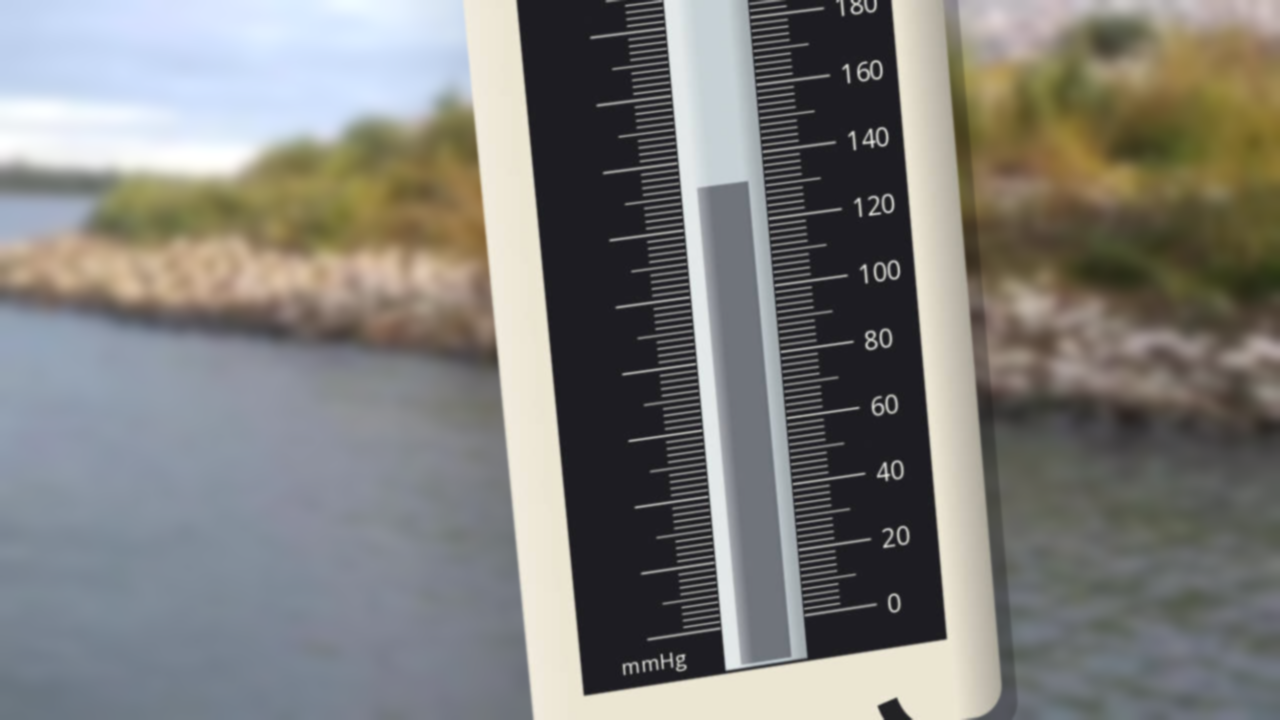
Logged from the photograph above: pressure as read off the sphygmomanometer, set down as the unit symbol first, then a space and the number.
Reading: mmHg 132
